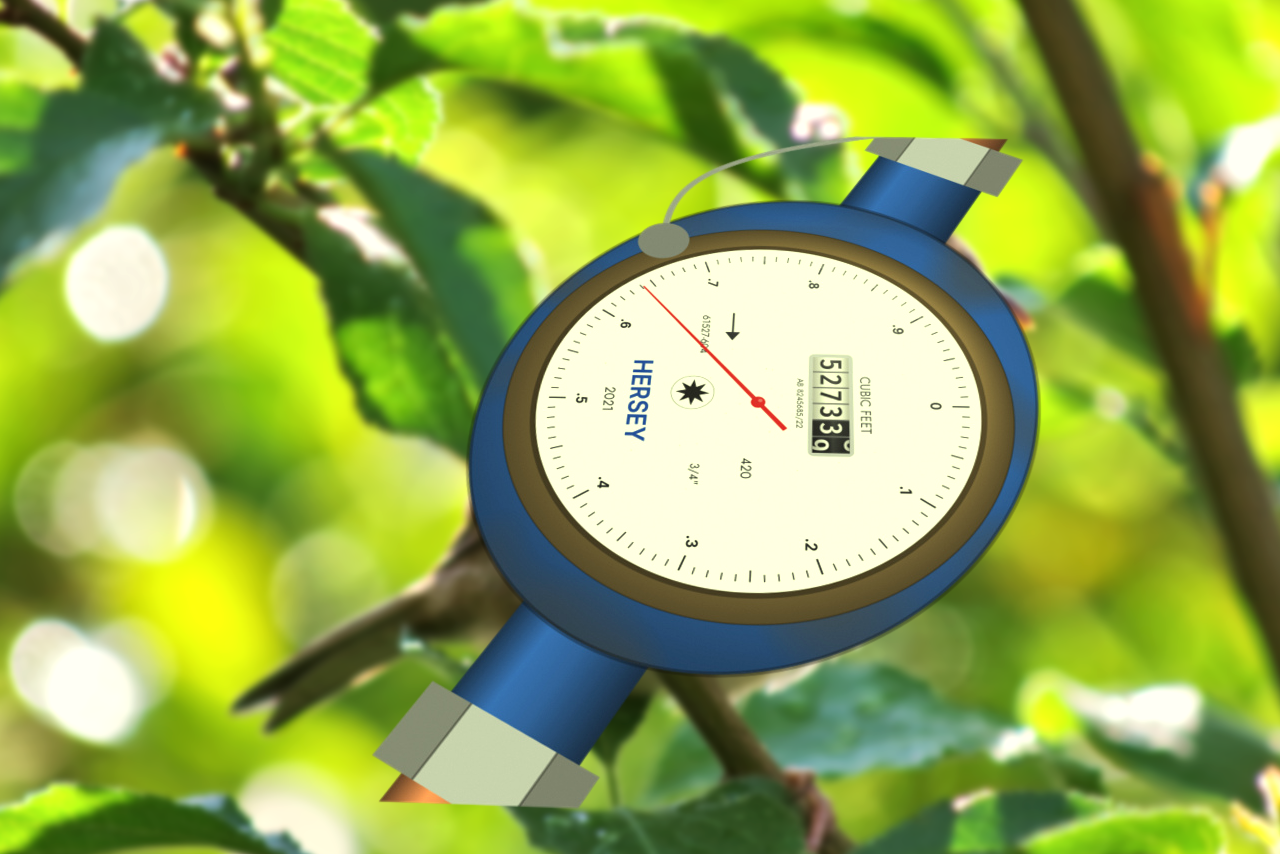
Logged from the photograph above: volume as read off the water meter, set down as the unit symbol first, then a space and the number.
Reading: ft³ 527338.64
